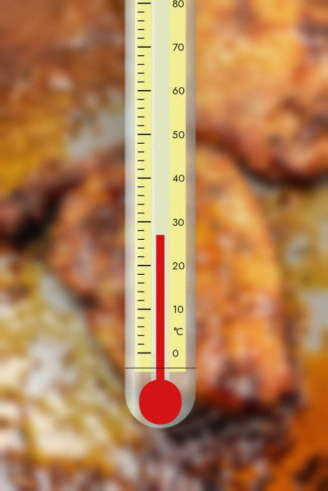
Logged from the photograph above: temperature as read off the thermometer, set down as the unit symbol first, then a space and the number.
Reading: °C 27
